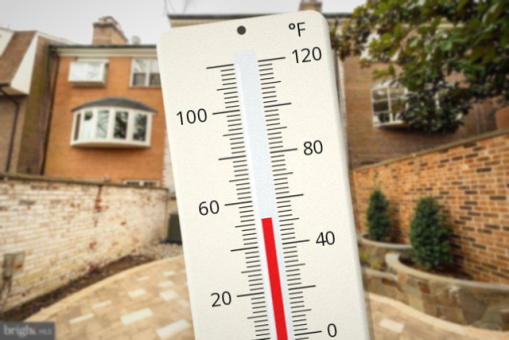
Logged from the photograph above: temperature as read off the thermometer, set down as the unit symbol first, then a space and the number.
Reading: °F 52
